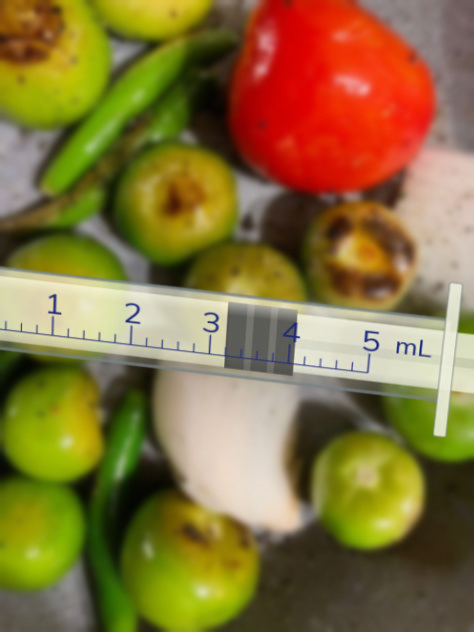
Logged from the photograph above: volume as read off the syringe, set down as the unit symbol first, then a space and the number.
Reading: mL 3.2
